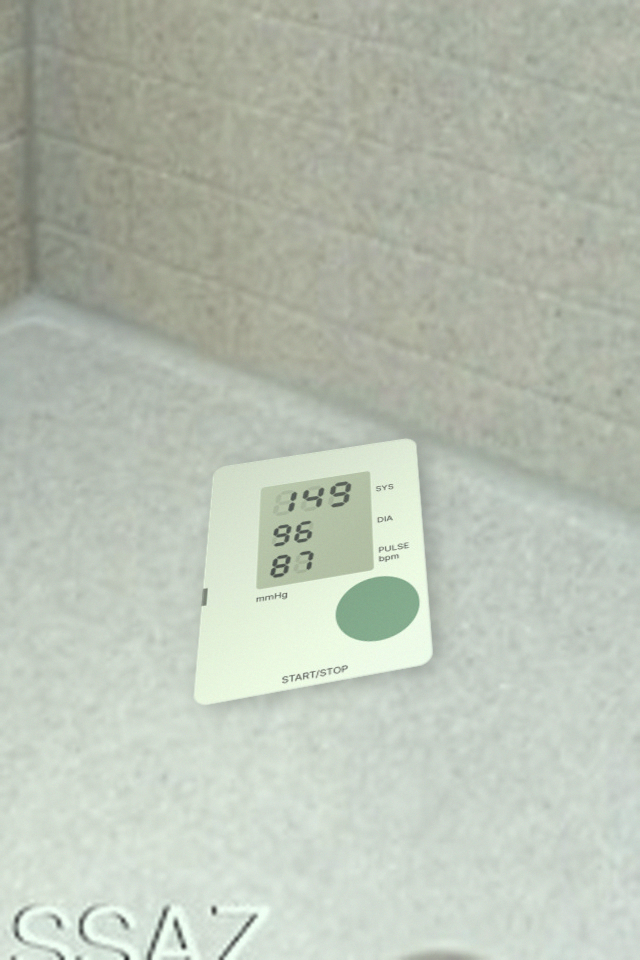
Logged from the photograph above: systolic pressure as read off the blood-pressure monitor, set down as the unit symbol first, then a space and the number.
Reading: mmHg 149
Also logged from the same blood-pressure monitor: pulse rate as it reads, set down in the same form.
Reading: bpm 87
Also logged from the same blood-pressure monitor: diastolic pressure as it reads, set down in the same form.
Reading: mmHg 96
